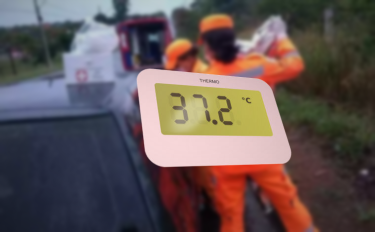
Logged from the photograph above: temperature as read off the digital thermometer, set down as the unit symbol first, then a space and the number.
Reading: °C 37.2
